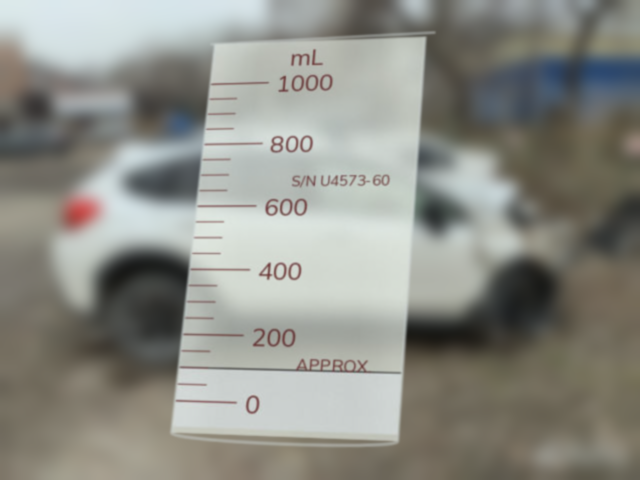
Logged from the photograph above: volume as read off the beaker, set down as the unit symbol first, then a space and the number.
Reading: mL 100
